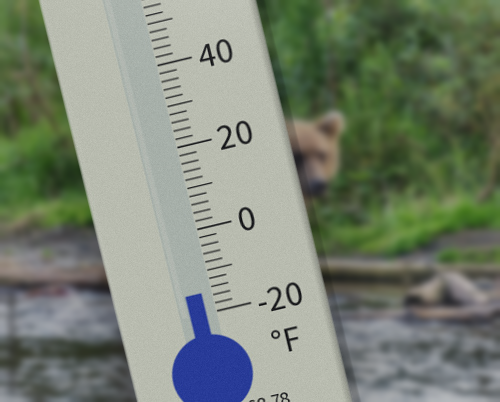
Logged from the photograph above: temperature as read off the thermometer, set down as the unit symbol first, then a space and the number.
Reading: °F -15
